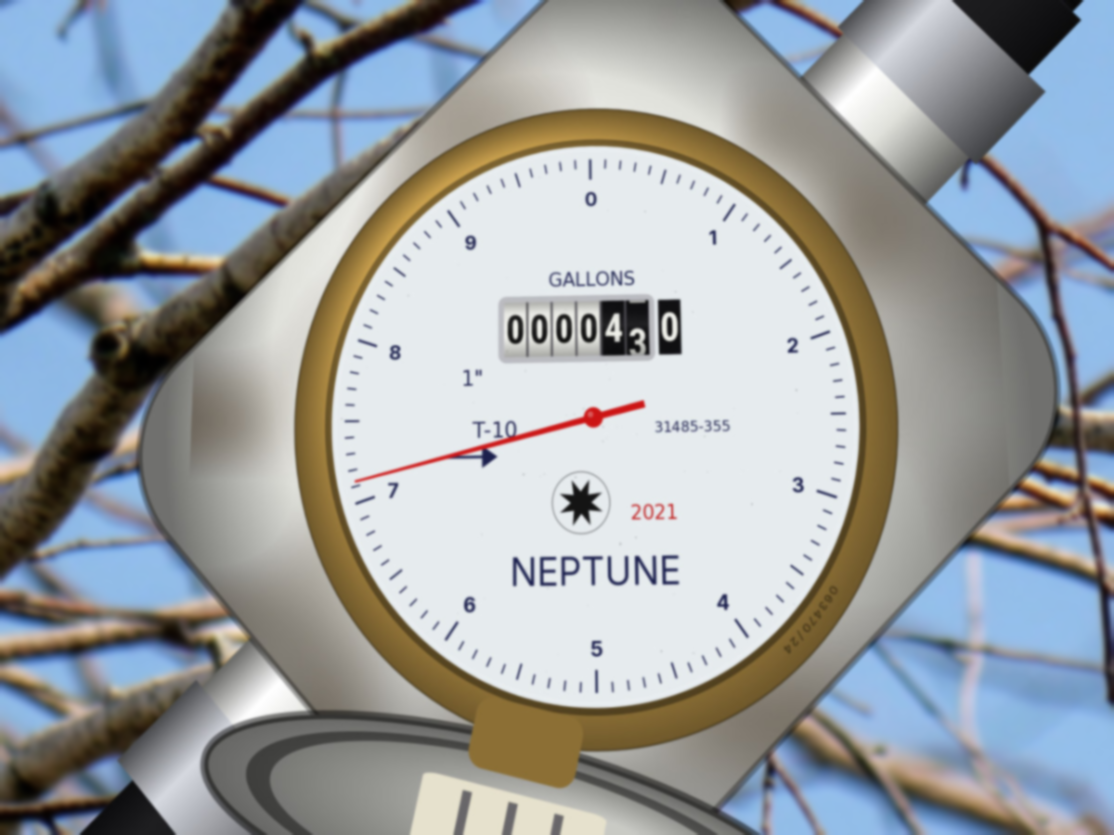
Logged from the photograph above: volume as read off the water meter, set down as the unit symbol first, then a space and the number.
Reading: gal 427.1
